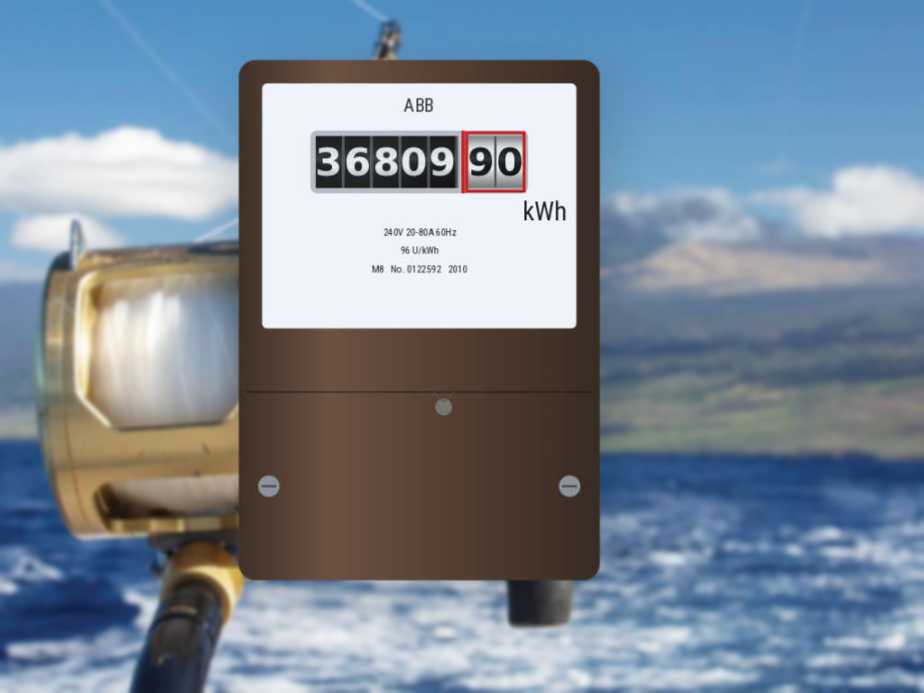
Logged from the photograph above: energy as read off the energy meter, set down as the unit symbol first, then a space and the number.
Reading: kWh 36809.90
